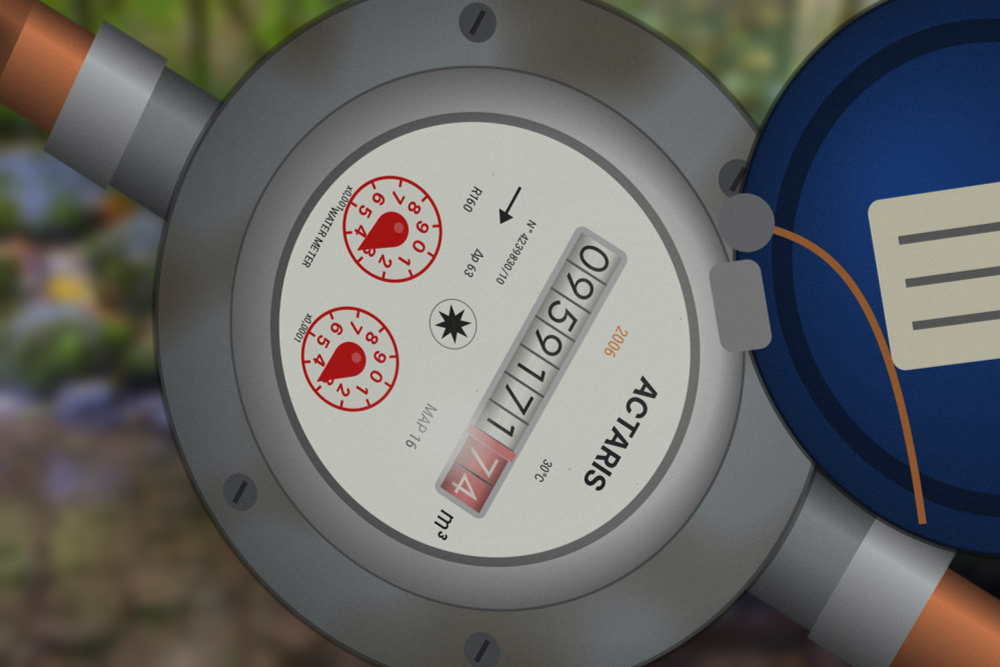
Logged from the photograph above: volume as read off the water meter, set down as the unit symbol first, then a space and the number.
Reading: m³ 959171.7433
